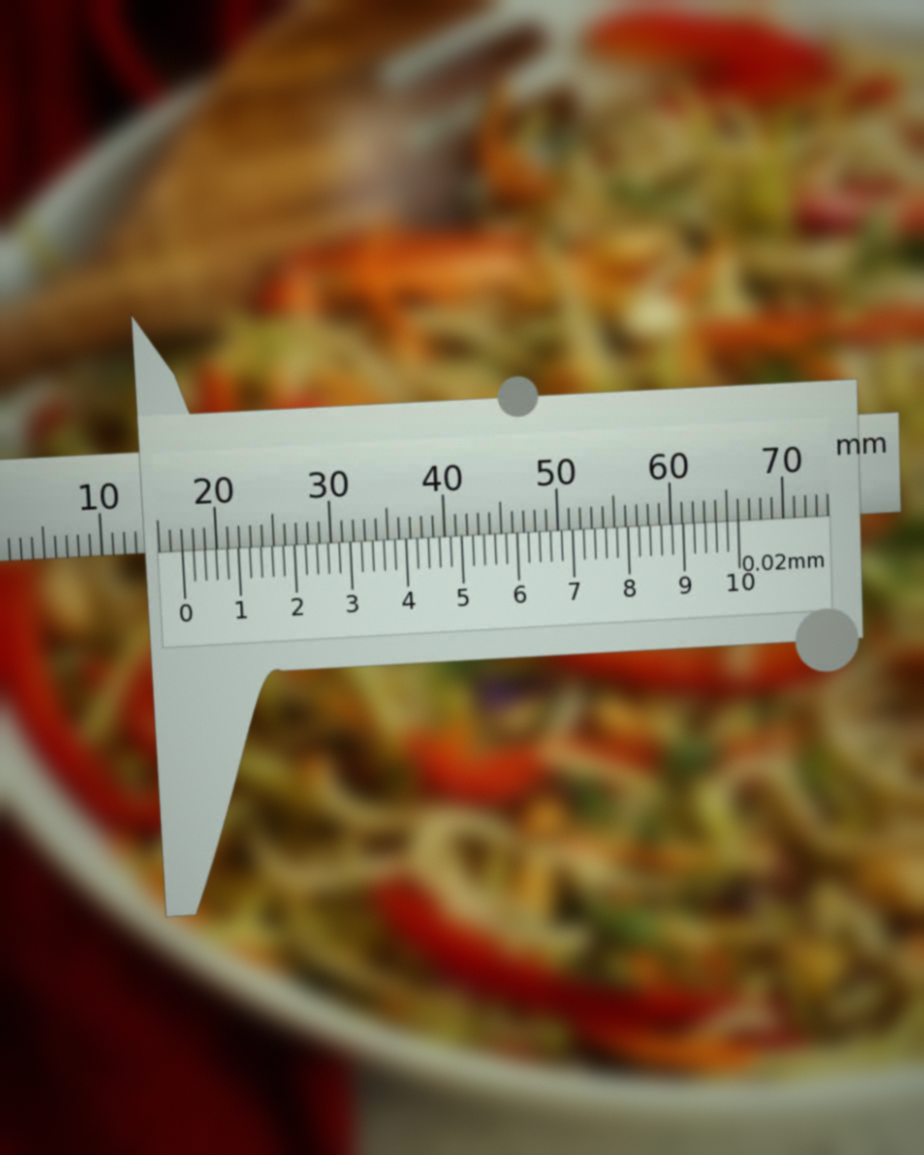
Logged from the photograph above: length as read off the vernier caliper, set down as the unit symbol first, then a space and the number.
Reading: mm 17.0
